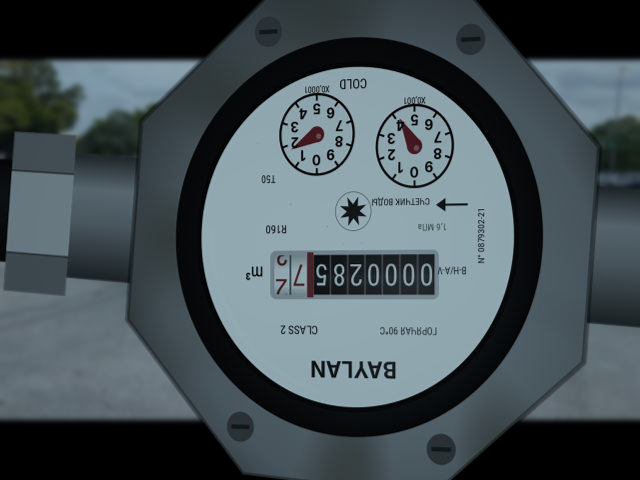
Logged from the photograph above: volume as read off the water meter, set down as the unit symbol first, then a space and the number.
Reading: m³ 285.7241
